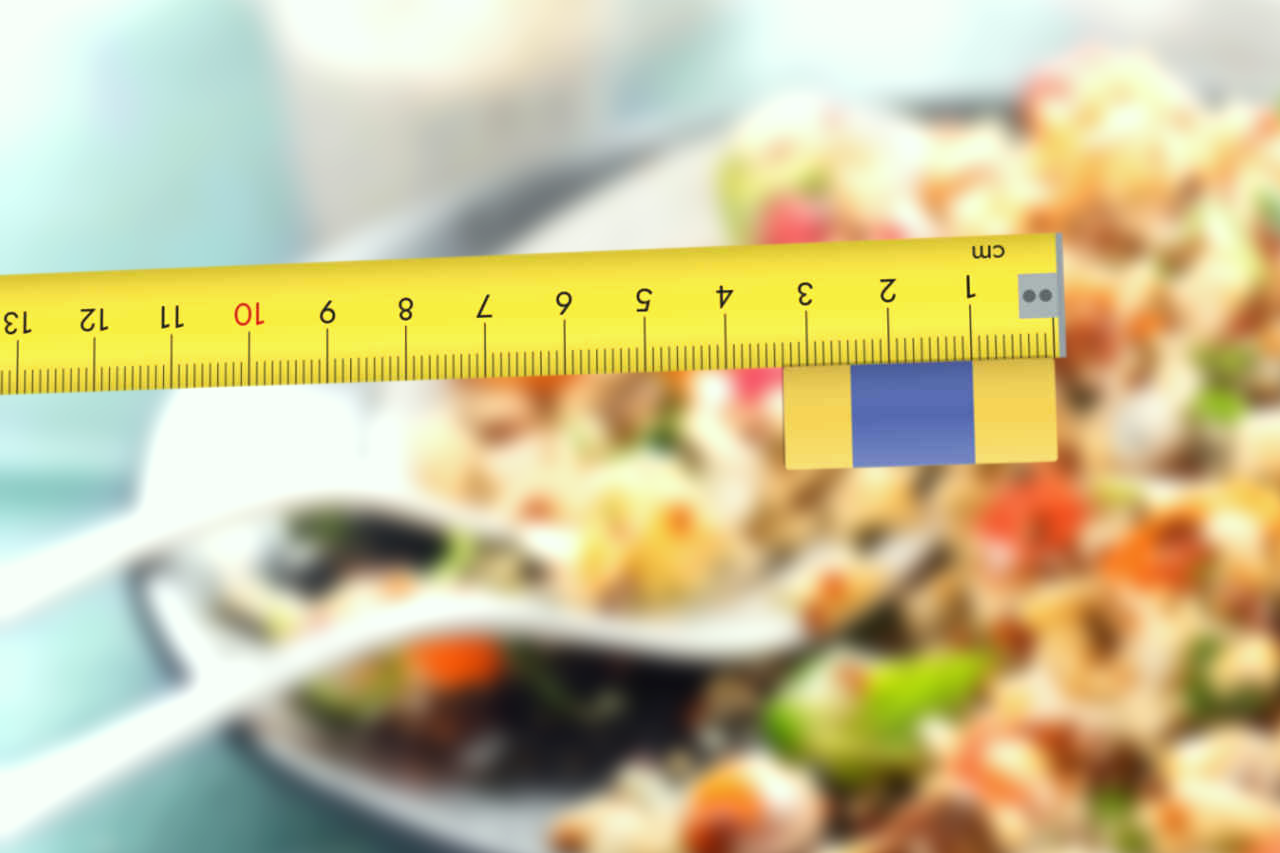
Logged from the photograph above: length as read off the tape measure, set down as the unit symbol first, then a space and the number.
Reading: cm 3.3
